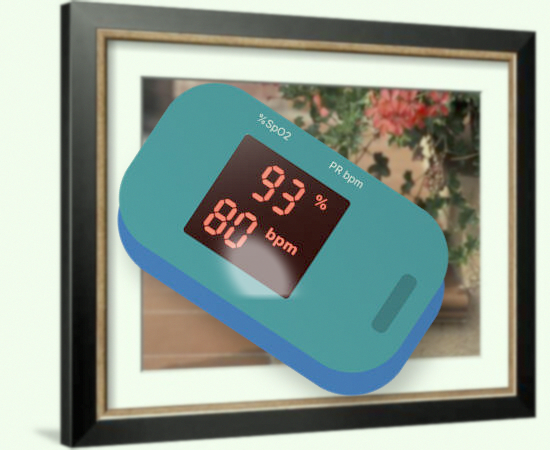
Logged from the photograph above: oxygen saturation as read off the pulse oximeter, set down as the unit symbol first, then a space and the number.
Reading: % 93
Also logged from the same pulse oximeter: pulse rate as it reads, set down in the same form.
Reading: bpm 80
